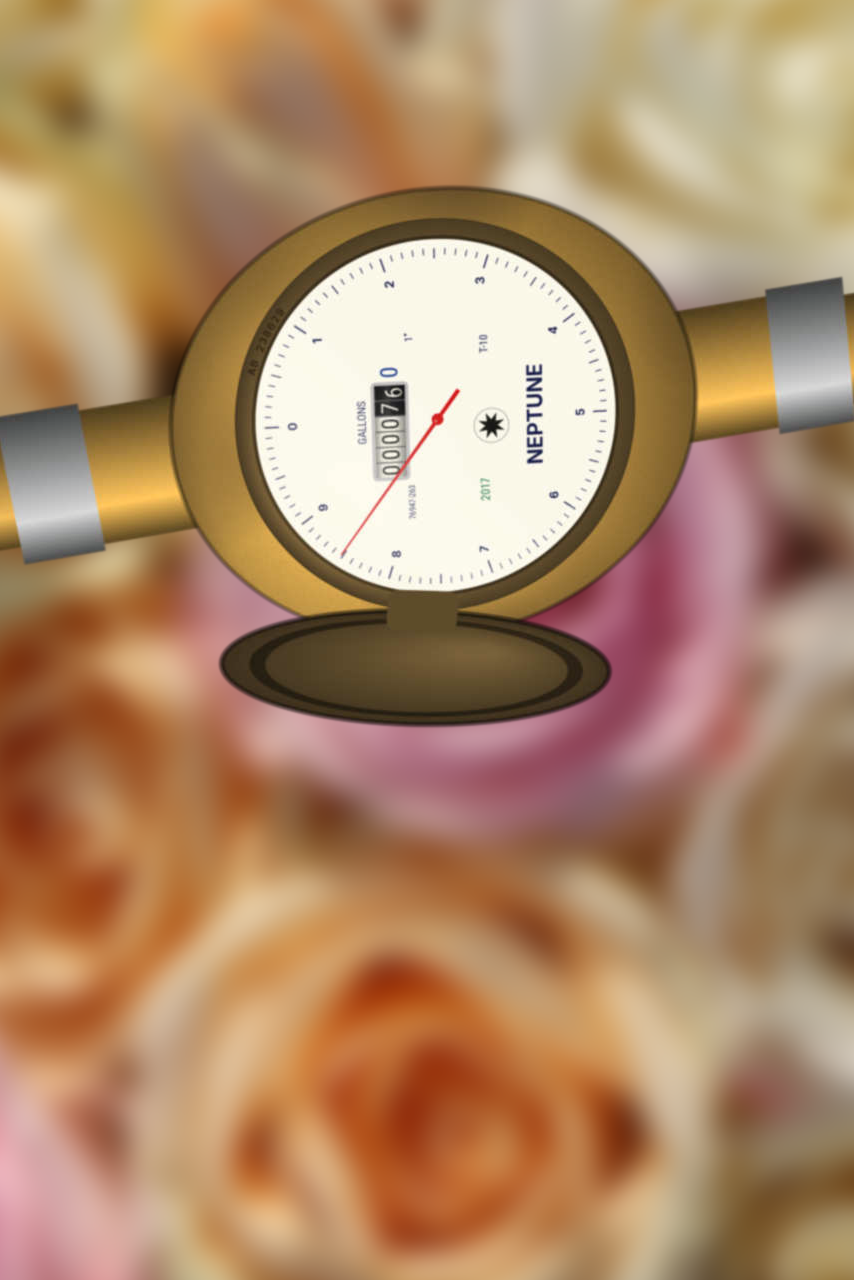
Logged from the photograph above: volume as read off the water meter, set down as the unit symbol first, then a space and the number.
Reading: gal 758.5
